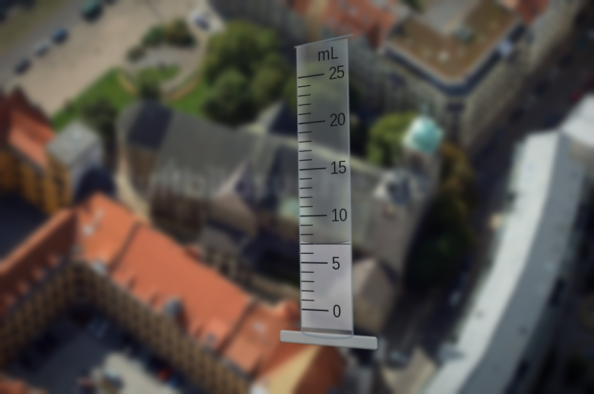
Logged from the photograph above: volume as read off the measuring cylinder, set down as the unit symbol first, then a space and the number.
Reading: mL 7
